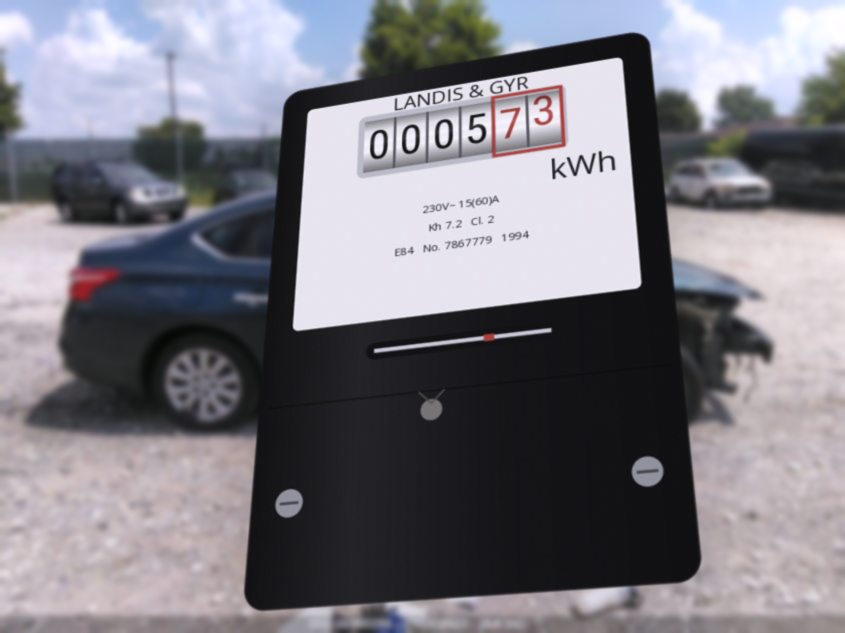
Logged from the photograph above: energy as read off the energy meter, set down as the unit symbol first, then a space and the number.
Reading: kWh 5.73
